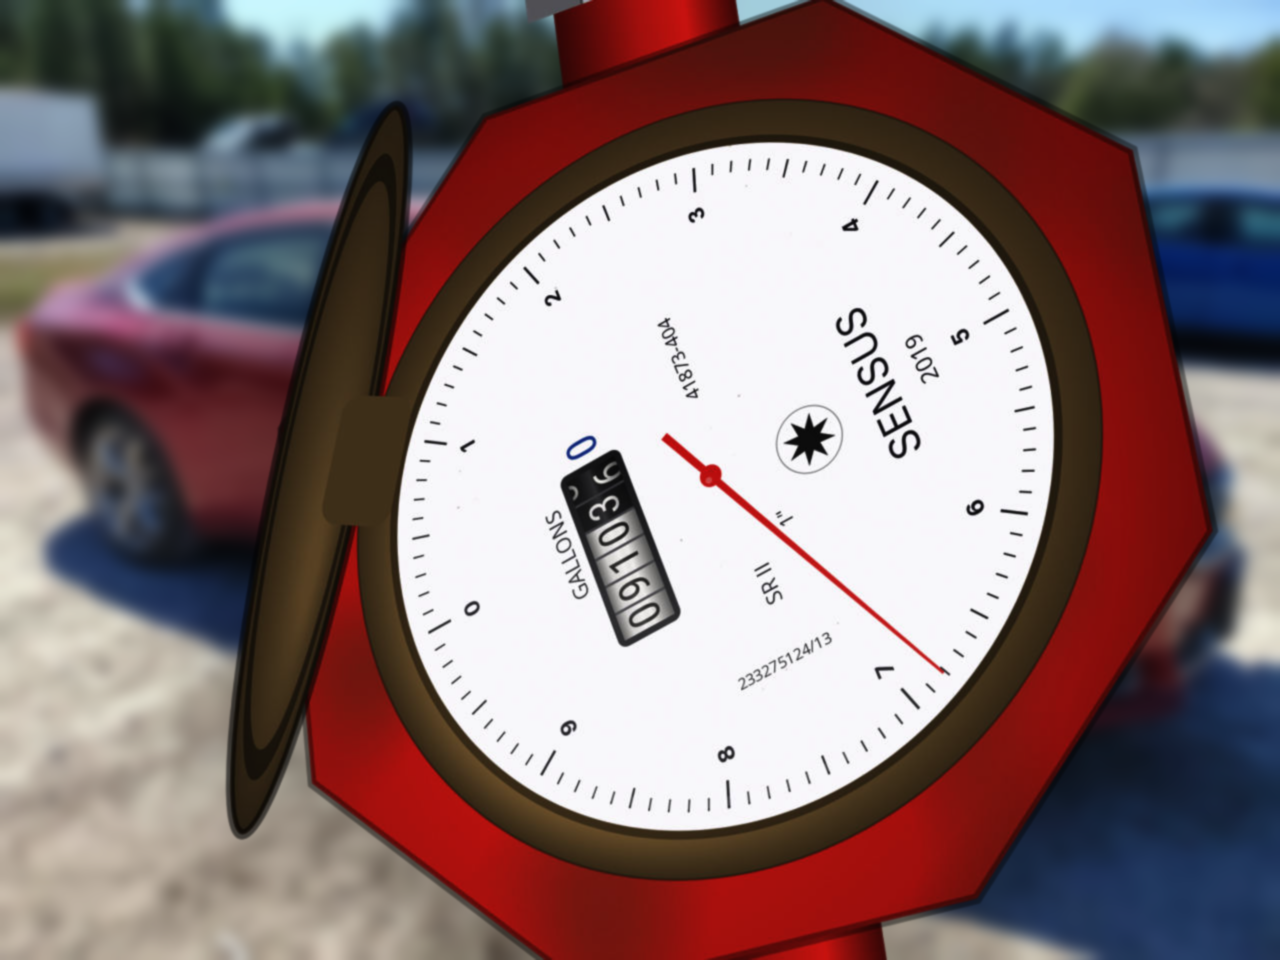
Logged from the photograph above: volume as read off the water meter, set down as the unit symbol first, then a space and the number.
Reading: gal 910356.8
